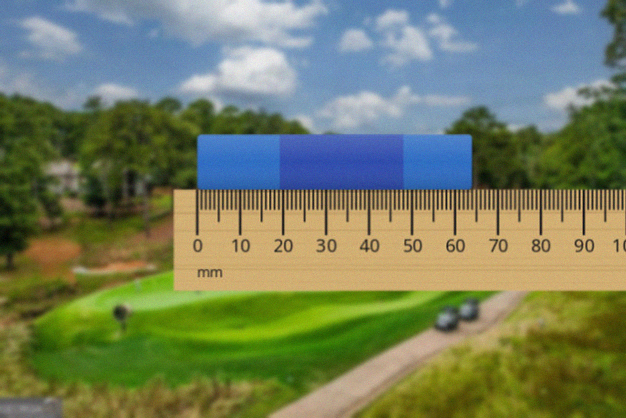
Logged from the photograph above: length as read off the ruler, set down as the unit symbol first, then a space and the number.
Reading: mm 64
